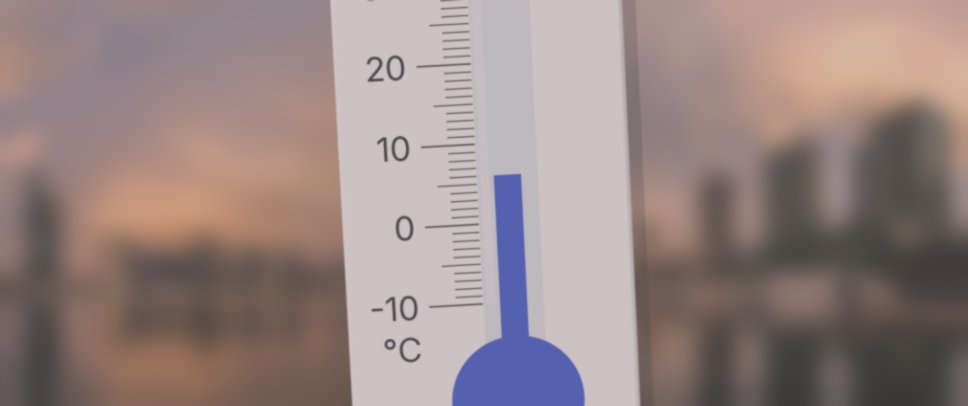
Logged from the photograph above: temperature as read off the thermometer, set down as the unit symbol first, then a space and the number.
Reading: °C 6
